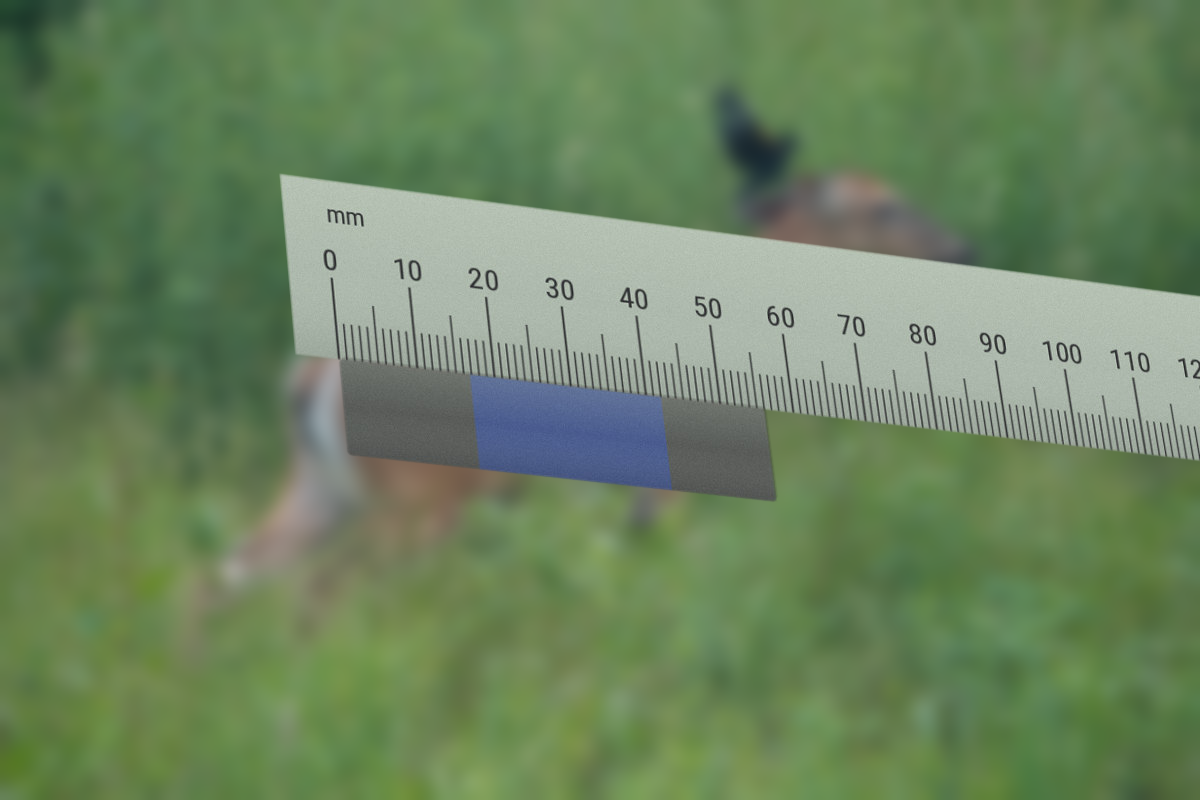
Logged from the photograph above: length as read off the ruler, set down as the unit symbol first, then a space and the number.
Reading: mm 56
